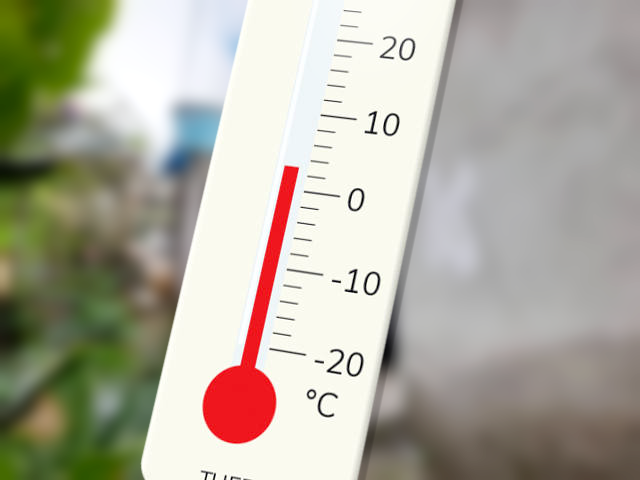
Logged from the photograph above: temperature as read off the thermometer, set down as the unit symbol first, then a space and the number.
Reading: °C 3
